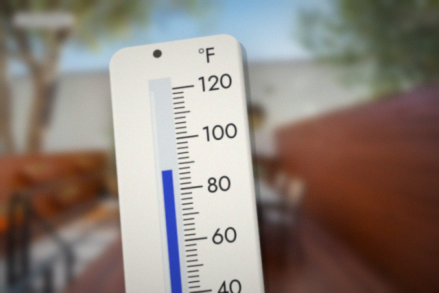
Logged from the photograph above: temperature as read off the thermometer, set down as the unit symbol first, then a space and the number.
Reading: °F 88
